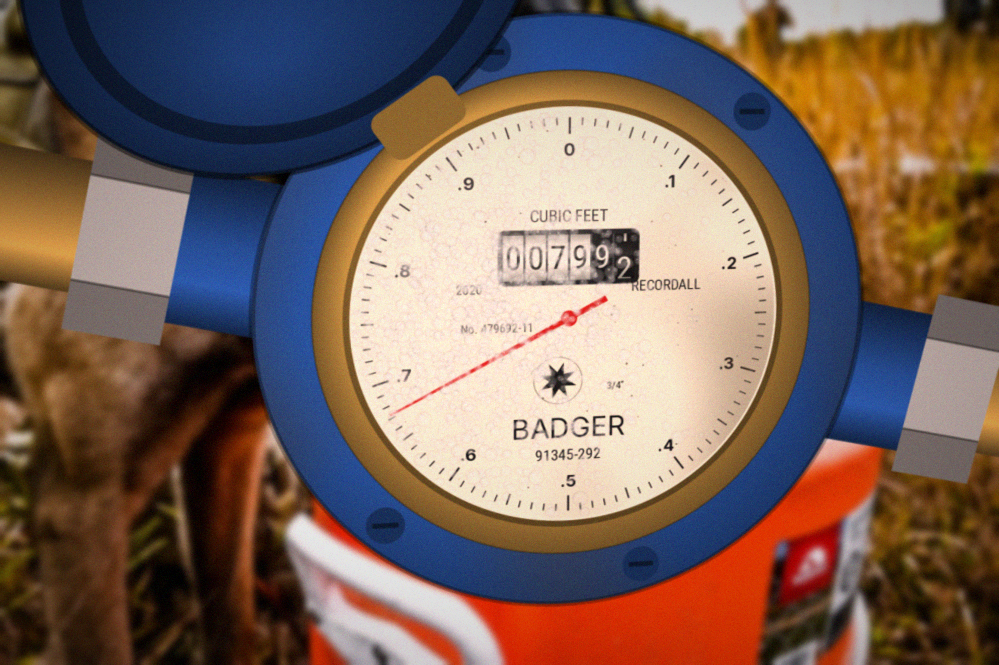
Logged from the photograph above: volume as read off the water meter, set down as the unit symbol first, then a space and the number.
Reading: ft³ 7991.67
